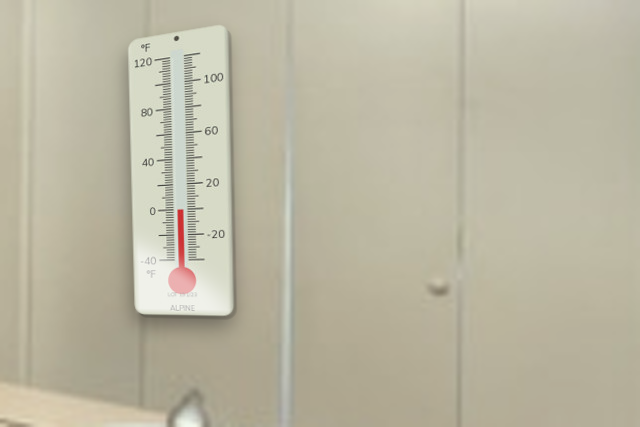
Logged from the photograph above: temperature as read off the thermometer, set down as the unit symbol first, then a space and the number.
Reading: °F 0
